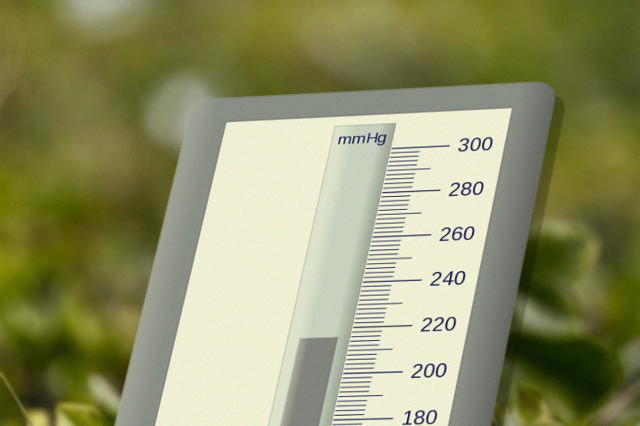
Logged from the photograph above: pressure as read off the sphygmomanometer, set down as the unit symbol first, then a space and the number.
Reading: mmHg 216
